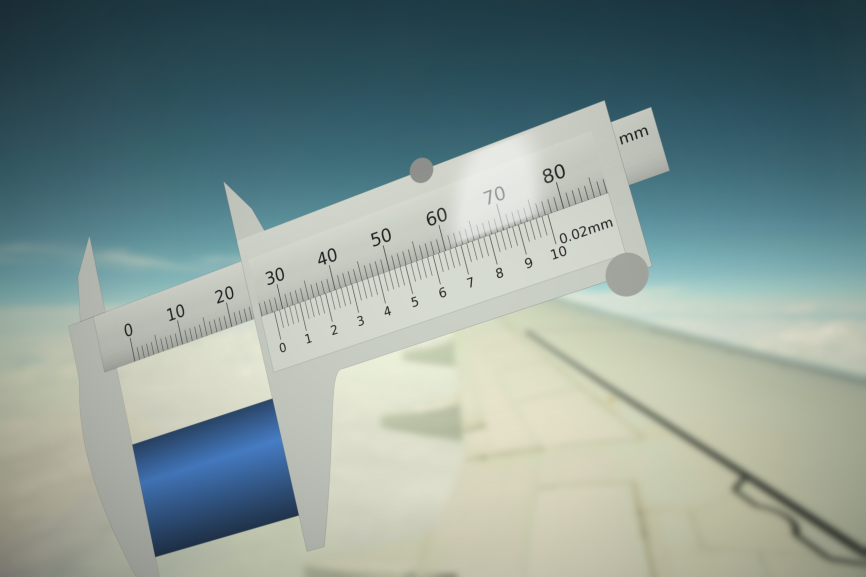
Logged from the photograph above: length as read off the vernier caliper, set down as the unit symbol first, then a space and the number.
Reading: mm 28.4
